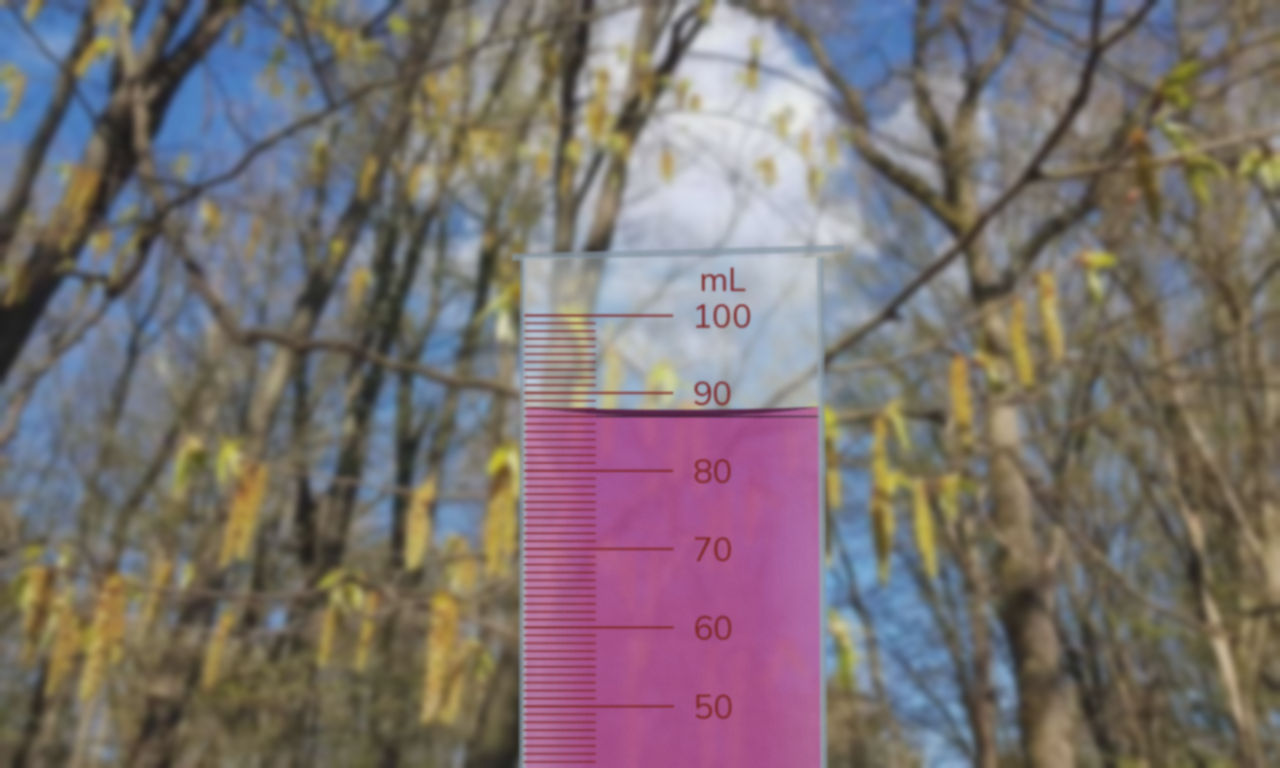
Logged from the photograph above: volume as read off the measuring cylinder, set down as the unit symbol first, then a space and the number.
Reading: mL 87
